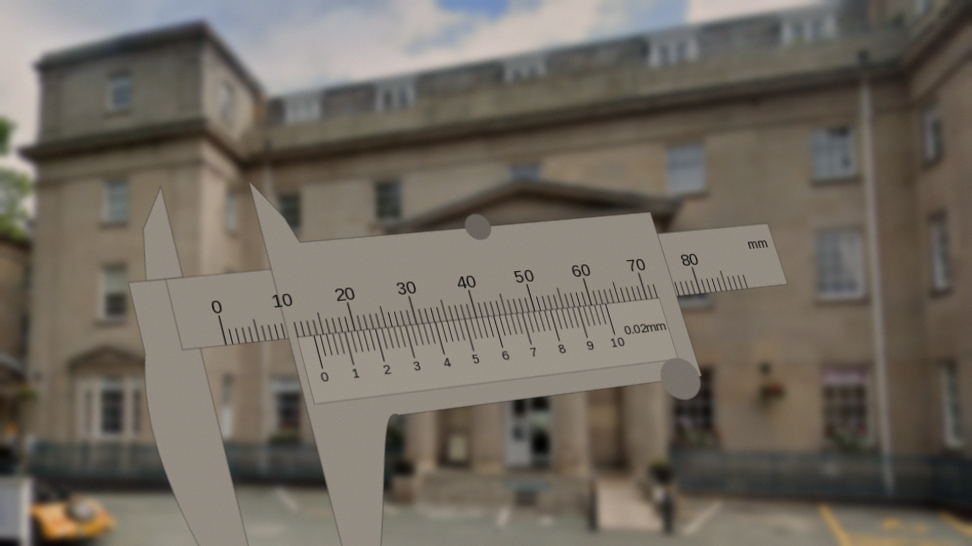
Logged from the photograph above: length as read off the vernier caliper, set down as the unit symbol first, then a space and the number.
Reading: mm 13.5
